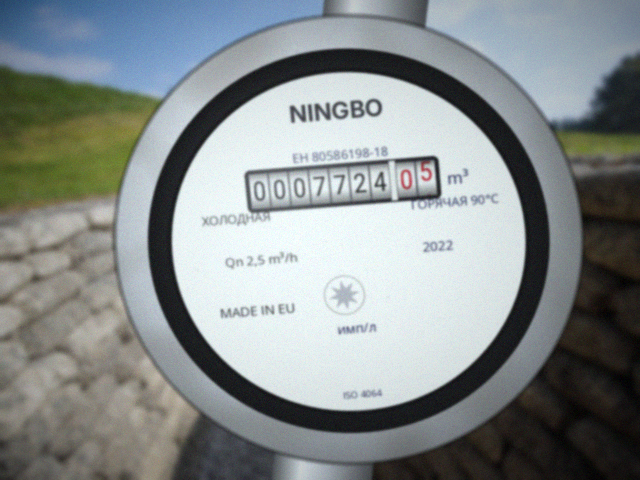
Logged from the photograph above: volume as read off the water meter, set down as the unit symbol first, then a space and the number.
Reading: m³ 7724.05
